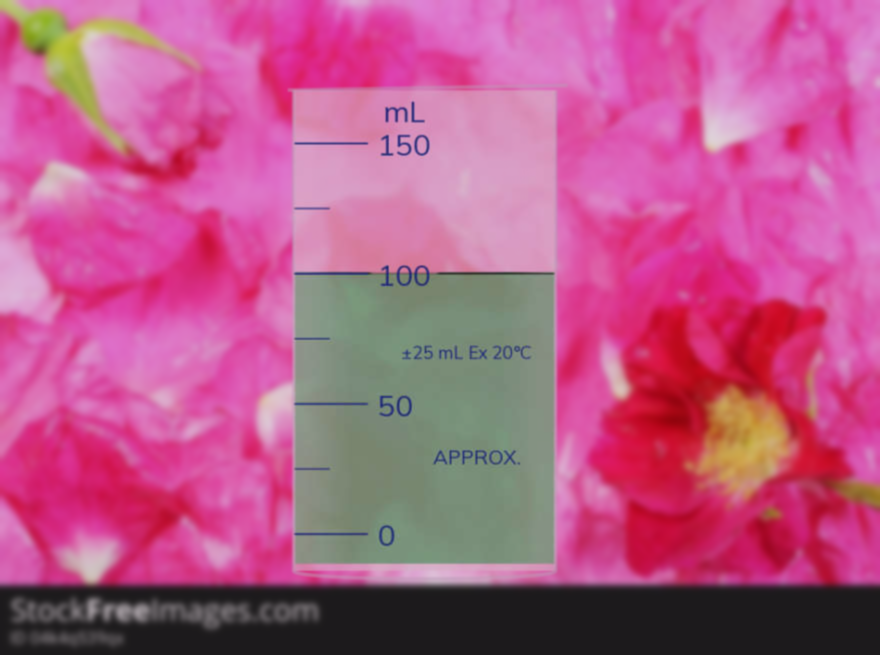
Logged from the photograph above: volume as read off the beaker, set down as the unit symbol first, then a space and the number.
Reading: mL 100
